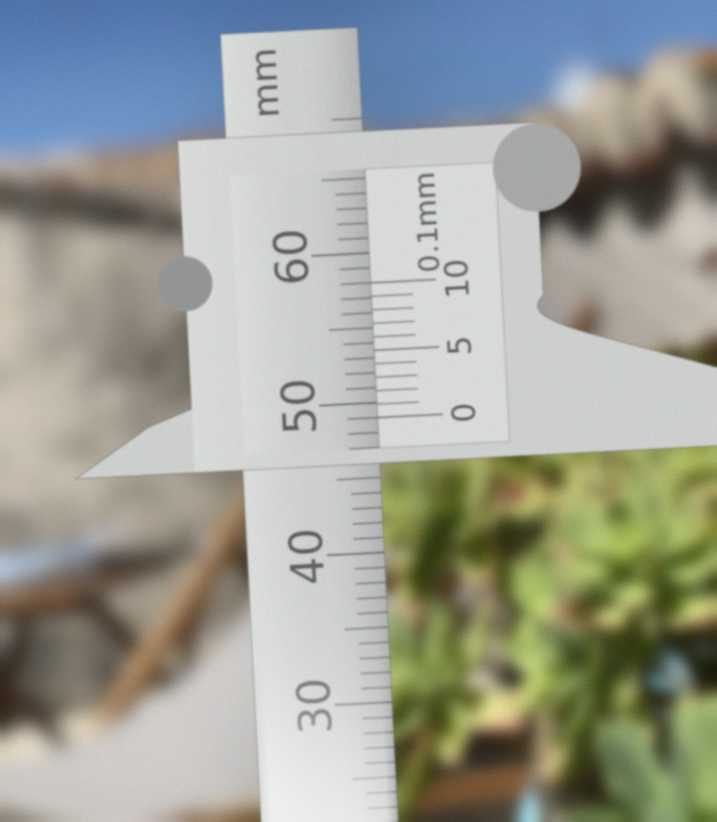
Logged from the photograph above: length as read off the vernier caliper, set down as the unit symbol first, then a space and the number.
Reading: mm 49.0
